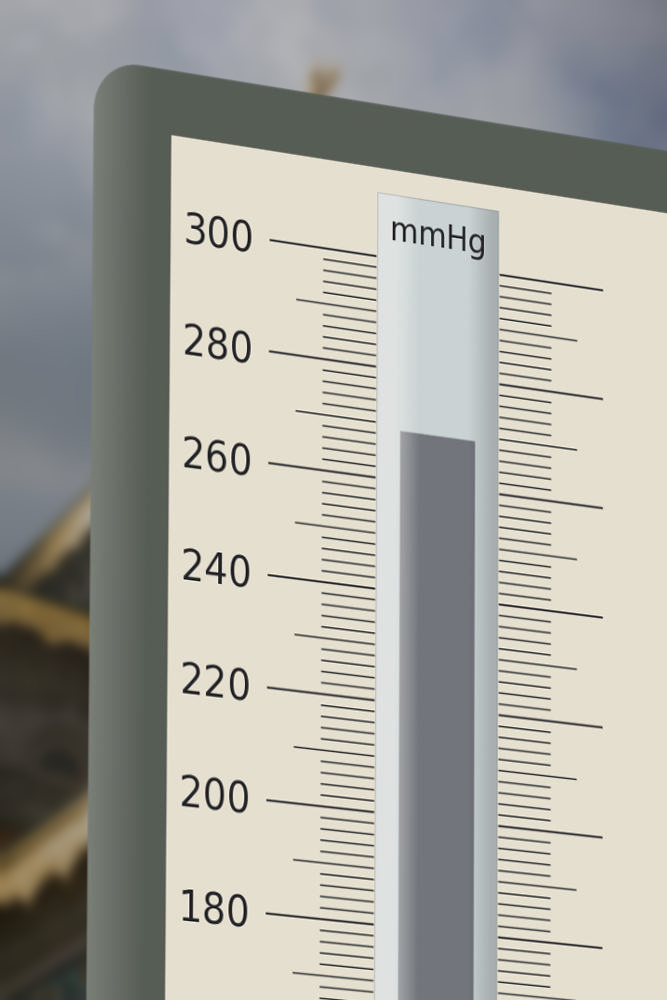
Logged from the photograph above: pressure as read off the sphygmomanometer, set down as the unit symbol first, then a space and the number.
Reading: mmHg 269
